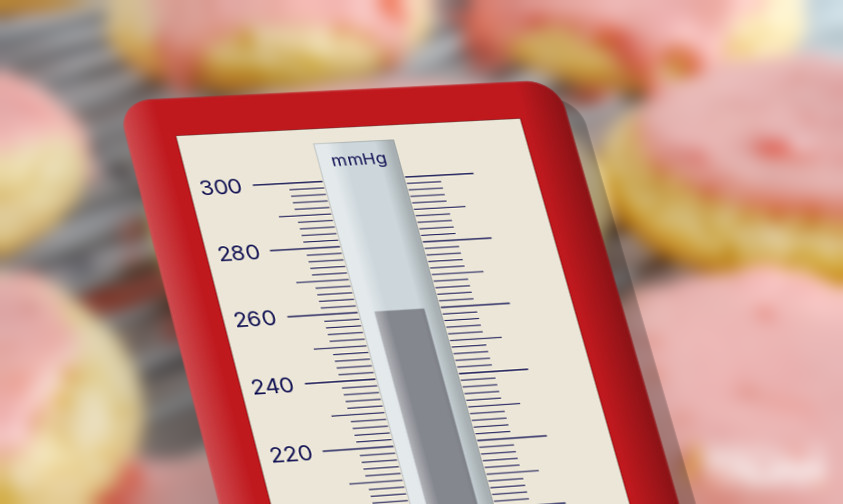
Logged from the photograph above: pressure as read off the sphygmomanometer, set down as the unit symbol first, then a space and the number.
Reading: mmHg 260
